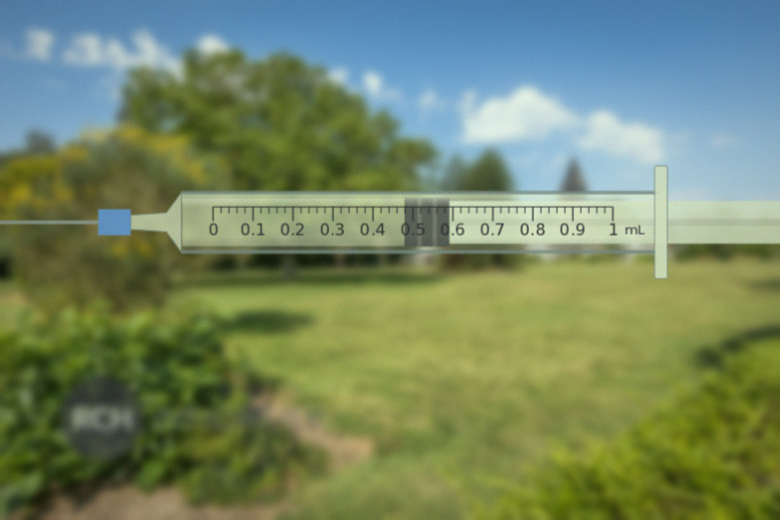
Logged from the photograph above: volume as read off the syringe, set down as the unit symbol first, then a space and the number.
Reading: mL 0.48
